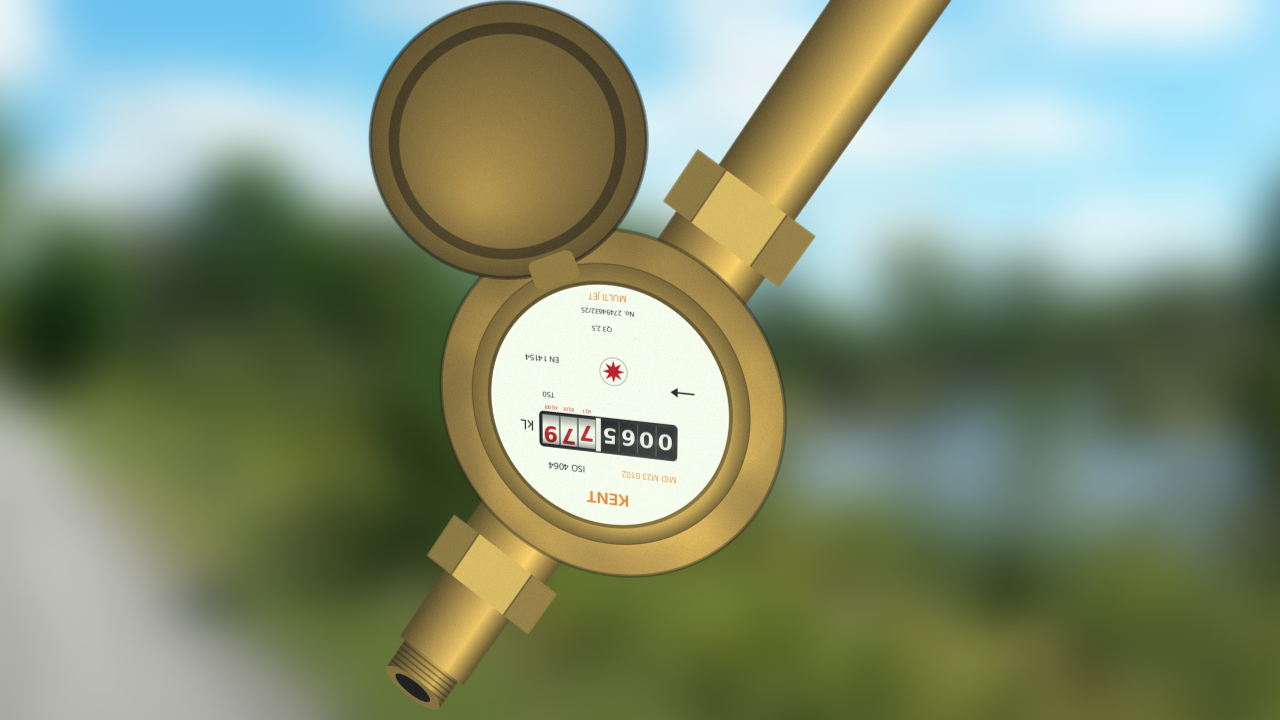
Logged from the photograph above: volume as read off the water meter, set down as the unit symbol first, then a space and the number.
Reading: kL 65.779
